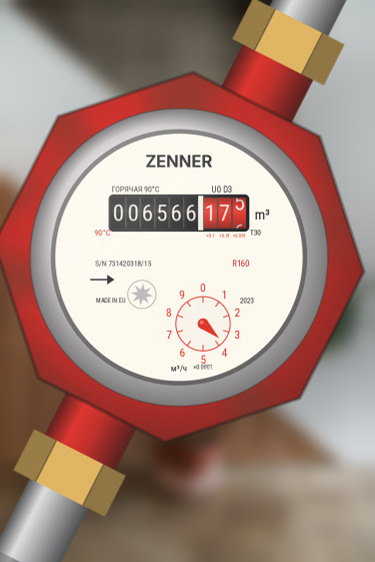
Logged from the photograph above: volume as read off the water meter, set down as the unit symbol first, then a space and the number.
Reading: m³ 6566.1753
